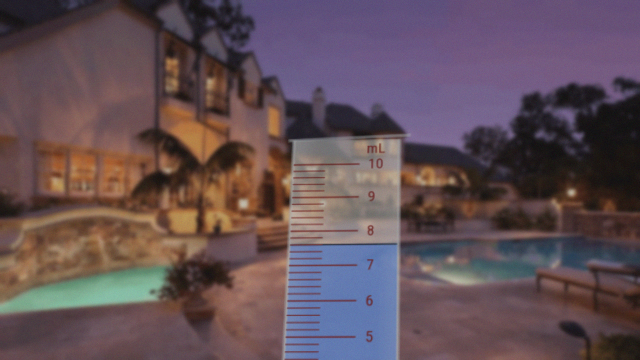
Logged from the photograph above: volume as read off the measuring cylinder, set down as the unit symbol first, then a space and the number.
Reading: mL 7.6
